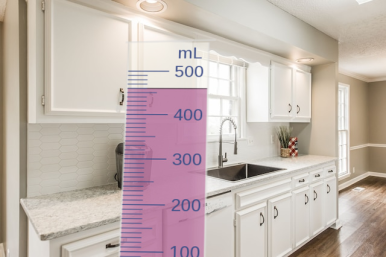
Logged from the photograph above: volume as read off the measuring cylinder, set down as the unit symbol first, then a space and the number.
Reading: mL 460
